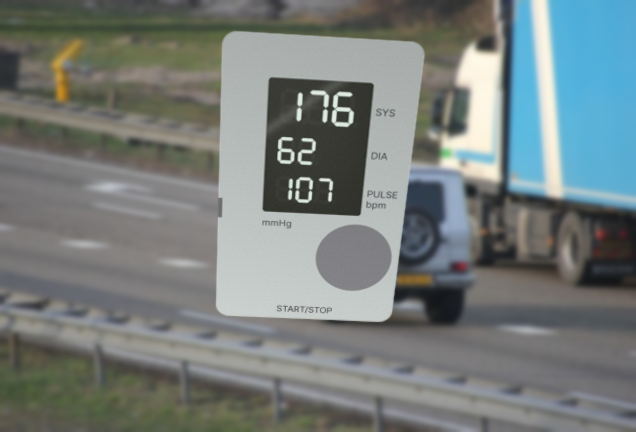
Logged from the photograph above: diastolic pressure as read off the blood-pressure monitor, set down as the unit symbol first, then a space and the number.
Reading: mmHg 62
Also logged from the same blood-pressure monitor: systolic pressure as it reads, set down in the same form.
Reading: mmHg 176
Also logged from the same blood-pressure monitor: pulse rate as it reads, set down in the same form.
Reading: bpm 107
